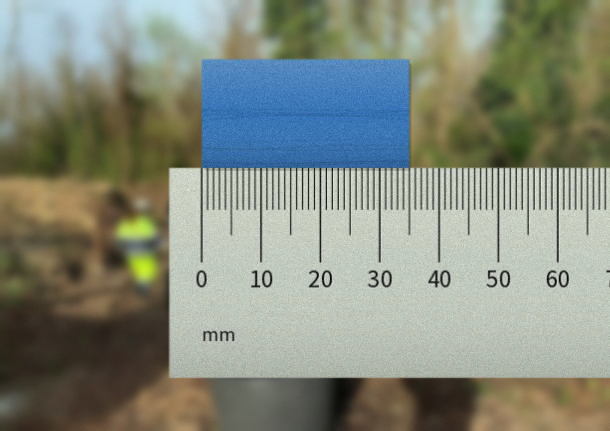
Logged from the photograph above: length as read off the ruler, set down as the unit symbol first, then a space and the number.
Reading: mm 35
